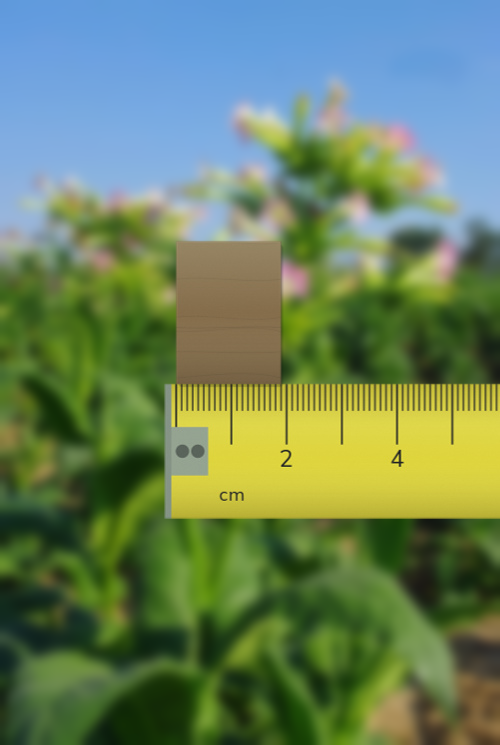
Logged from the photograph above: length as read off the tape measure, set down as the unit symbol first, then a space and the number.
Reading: cm 1.9
